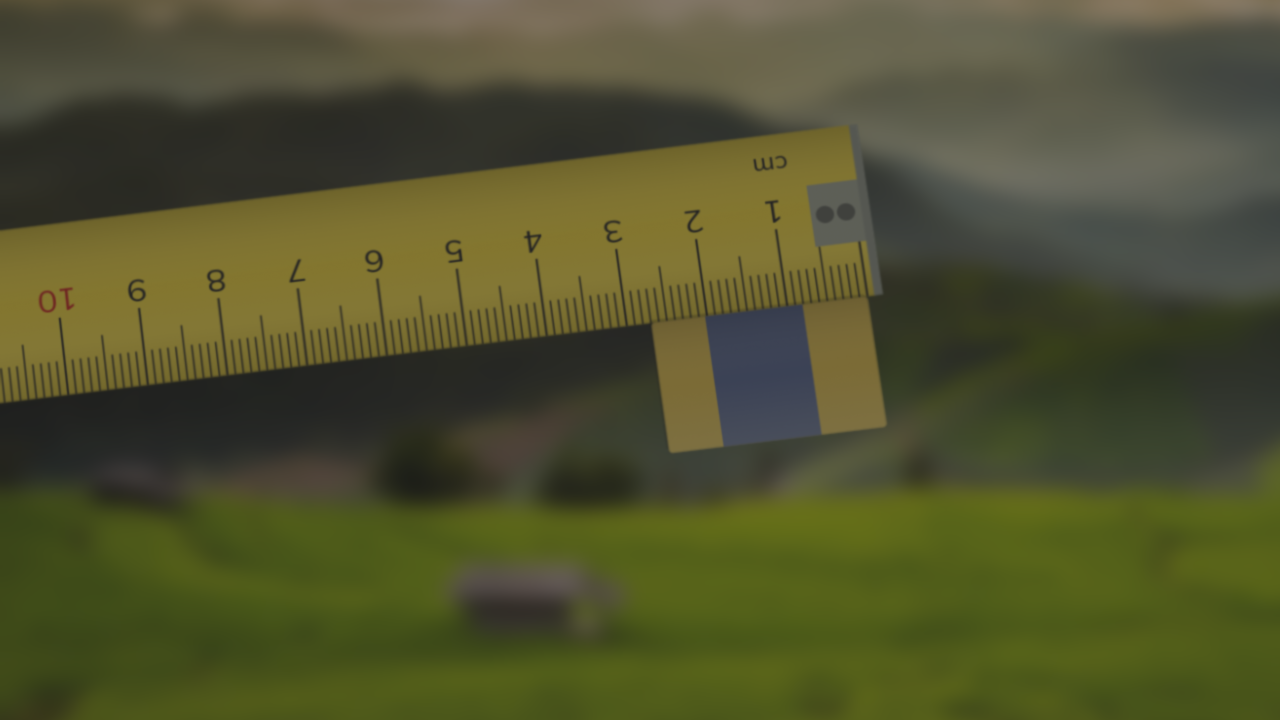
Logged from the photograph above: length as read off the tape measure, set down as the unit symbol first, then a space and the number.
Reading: cm 2.7
